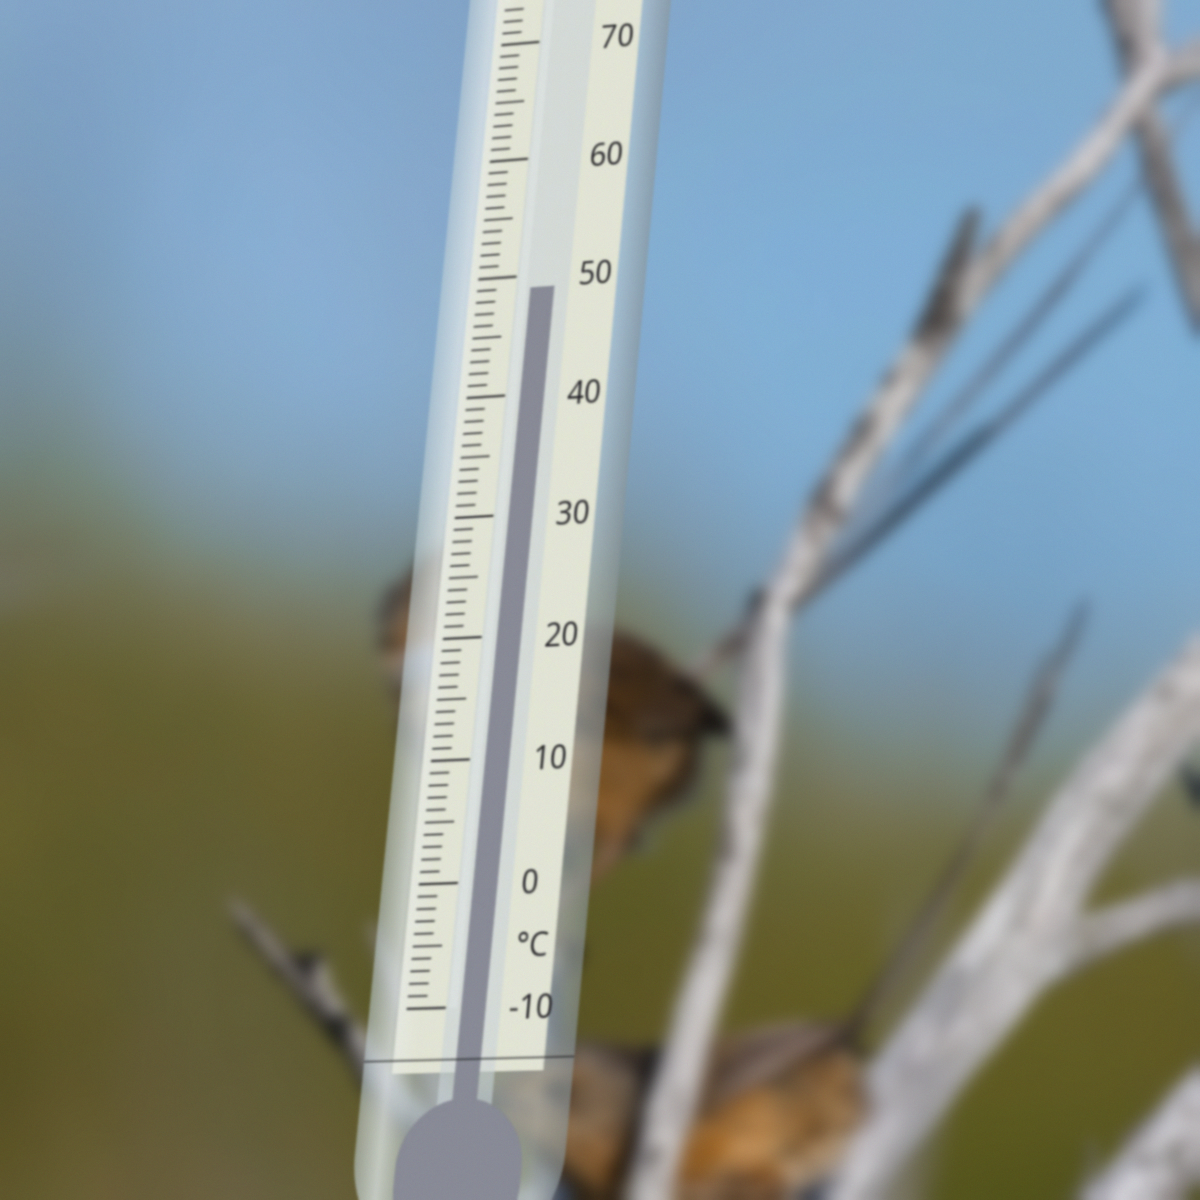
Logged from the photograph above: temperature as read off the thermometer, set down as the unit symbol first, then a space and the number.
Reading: °C 49
